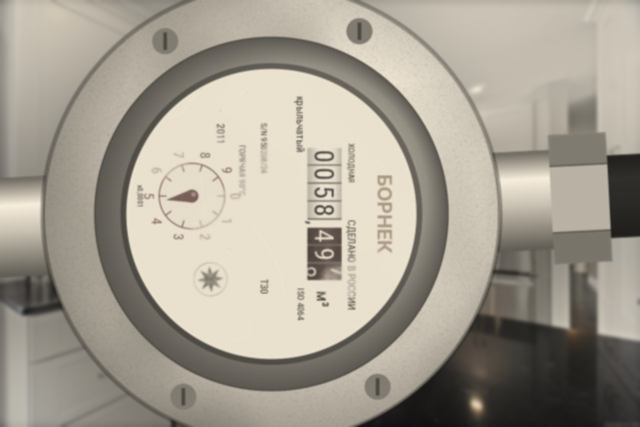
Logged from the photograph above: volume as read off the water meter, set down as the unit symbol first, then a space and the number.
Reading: m³ 58.4974
